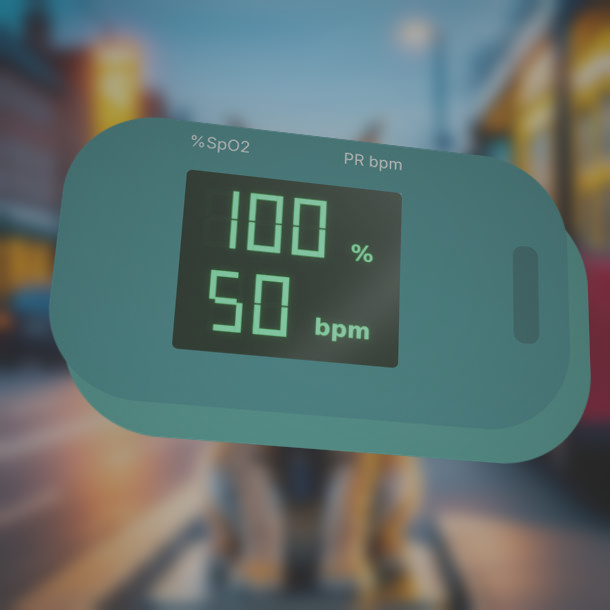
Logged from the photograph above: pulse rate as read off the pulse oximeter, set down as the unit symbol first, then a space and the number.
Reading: bpm 50
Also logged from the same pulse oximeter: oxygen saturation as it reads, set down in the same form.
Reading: % 100
